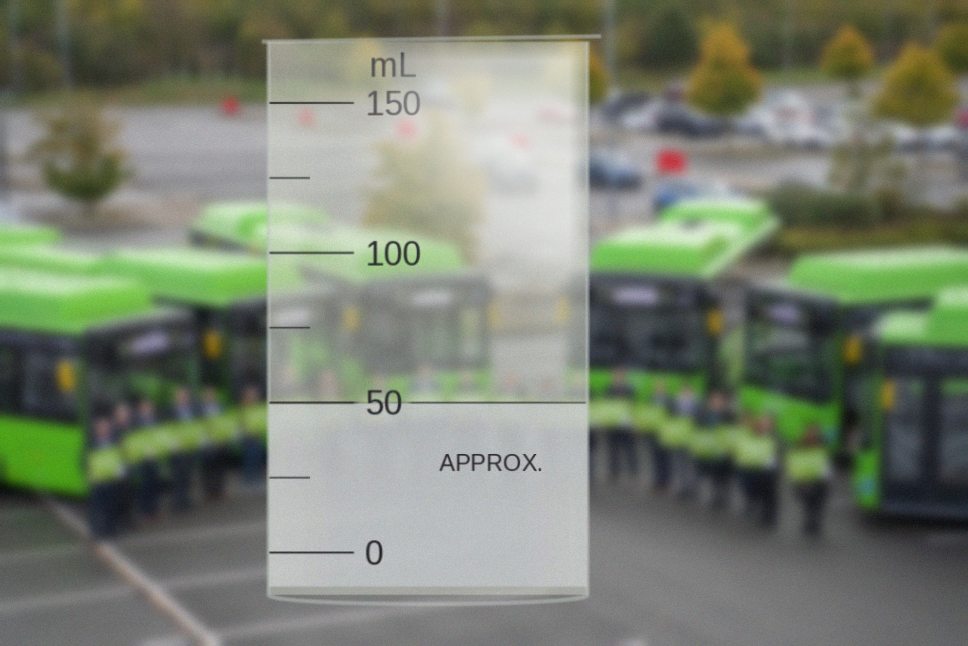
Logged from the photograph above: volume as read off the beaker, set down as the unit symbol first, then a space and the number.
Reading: mL 50
